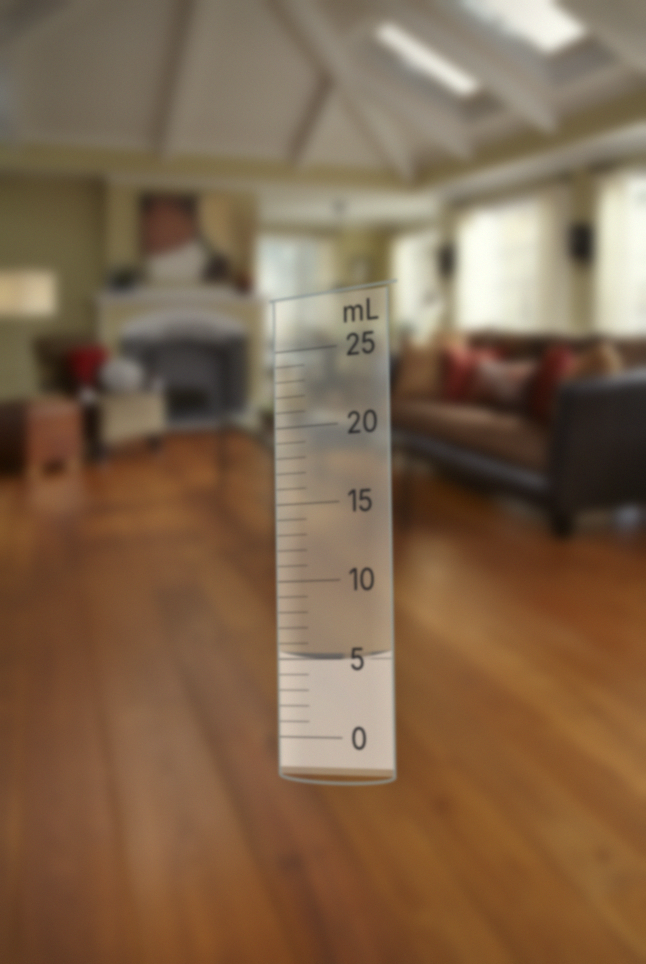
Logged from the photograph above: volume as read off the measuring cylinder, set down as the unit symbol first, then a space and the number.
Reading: mL 5
